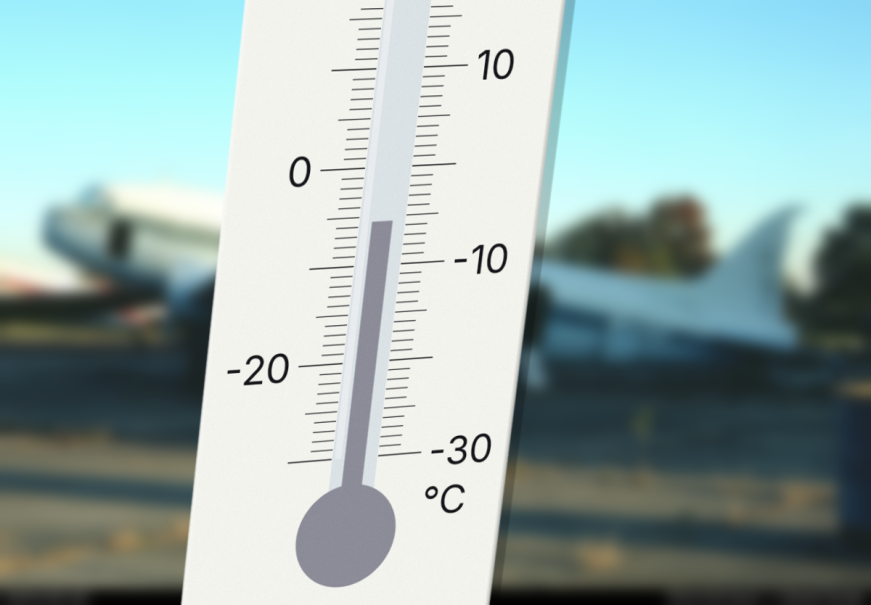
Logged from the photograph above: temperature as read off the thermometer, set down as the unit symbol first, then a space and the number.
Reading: °C -5.5
